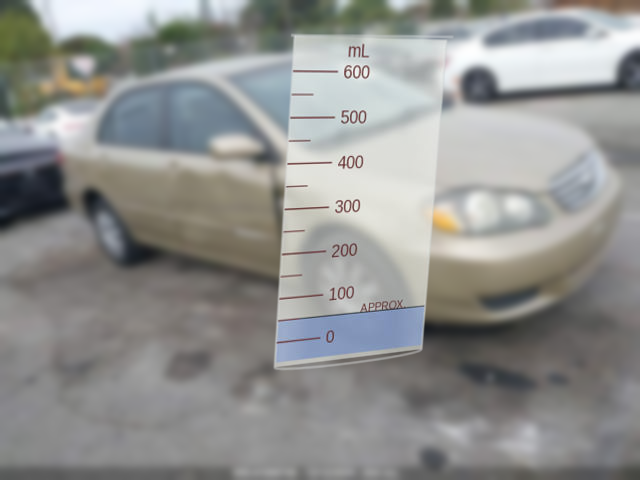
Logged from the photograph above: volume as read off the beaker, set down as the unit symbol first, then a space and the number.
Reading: mL 50
